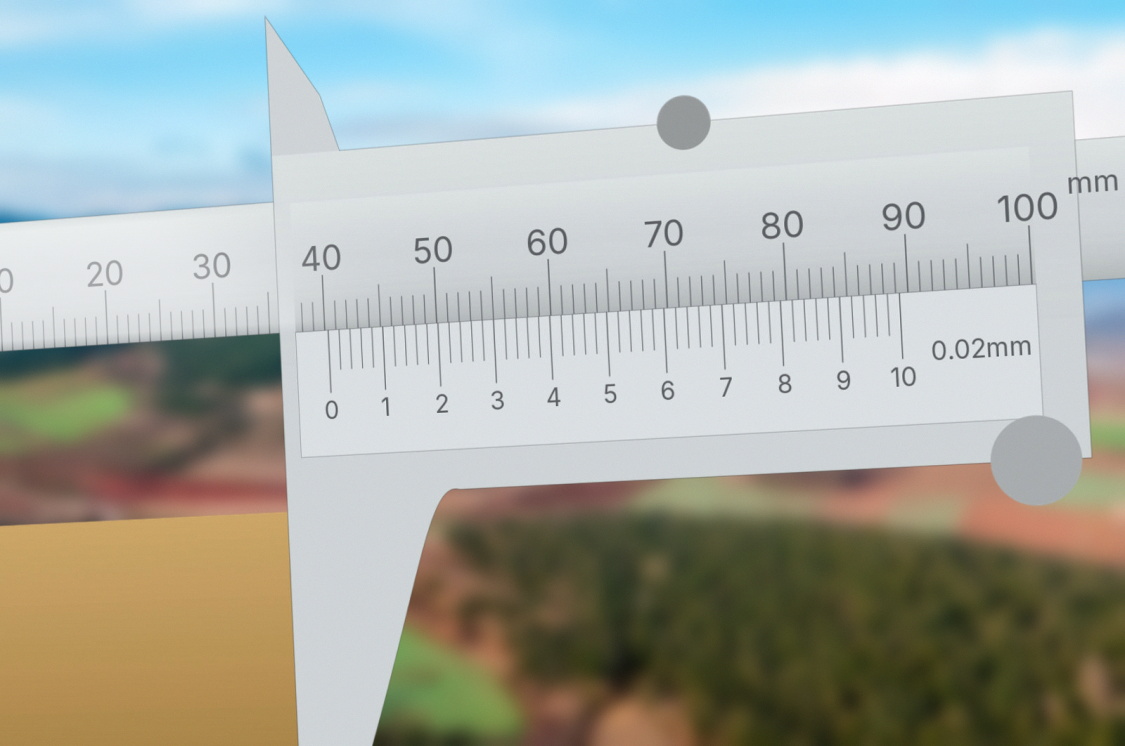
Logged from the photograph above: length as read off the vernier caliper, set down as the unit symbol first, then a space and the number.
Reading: mm 40.3
